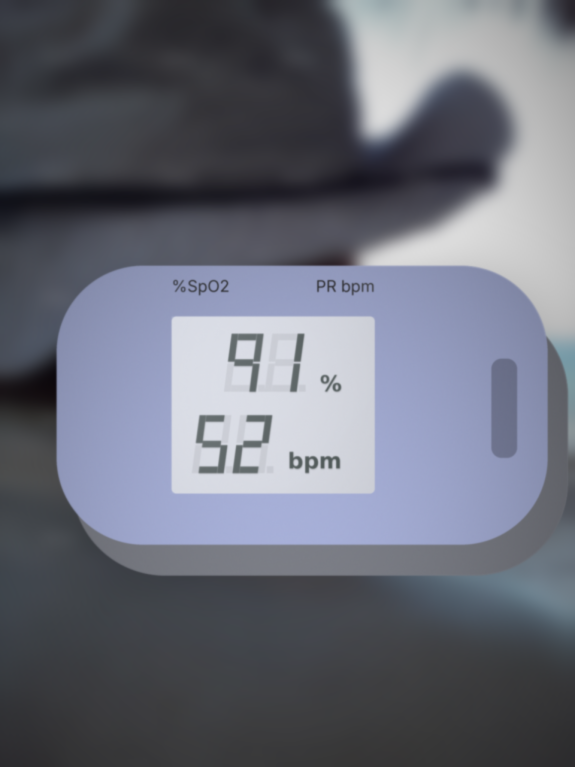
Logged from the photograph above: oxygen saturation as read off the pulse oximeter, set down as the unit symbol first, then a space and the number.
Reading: % 91
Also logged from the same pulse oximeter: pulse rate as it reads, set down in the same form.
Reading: bpm 52
